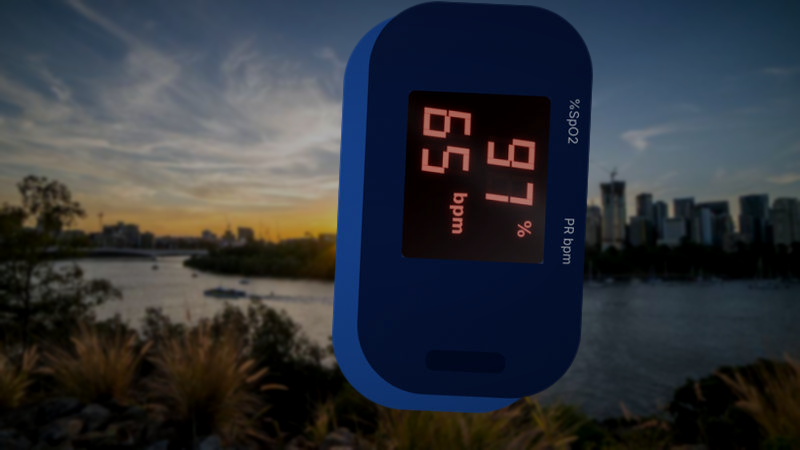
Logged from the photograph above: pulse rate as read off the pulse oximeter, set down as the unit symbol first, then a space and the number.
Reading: bpm 65
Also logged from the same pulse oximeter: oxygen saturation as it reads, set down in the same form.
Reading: % 97
